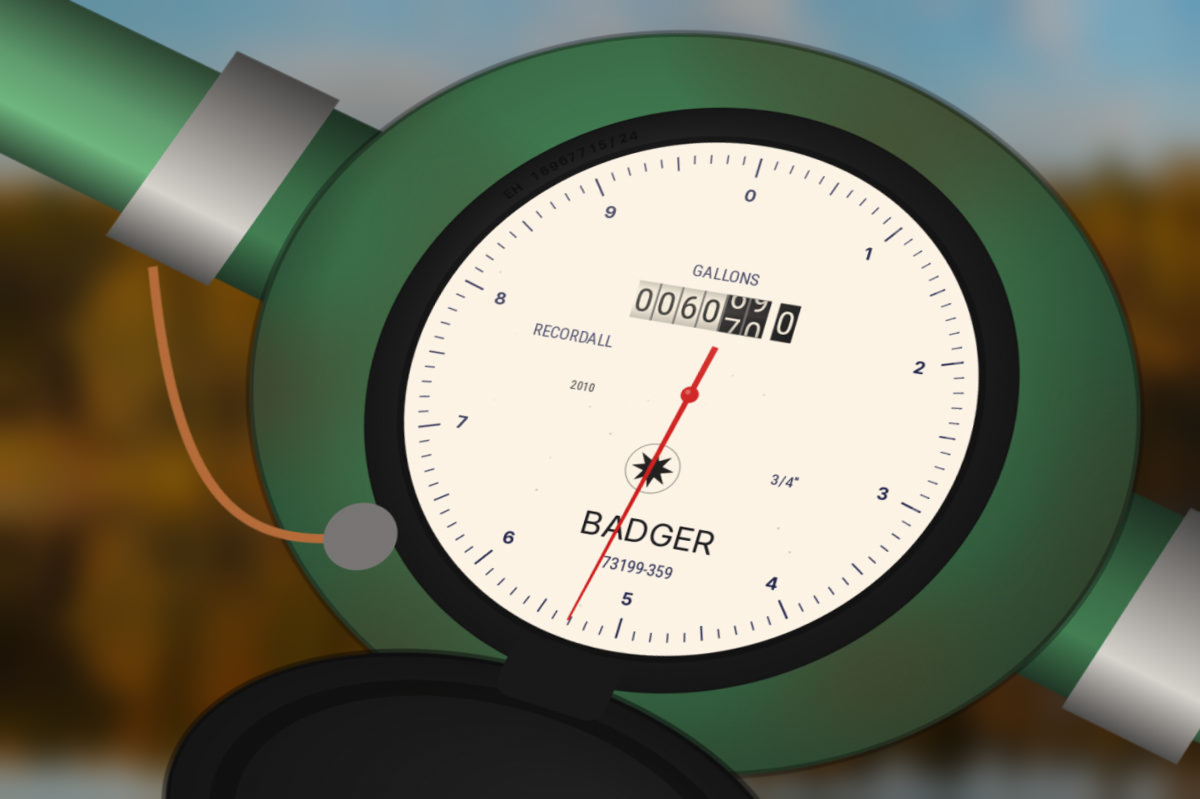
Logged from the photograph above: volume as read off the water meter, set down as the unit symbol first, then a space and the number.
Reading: gal 60695.3
